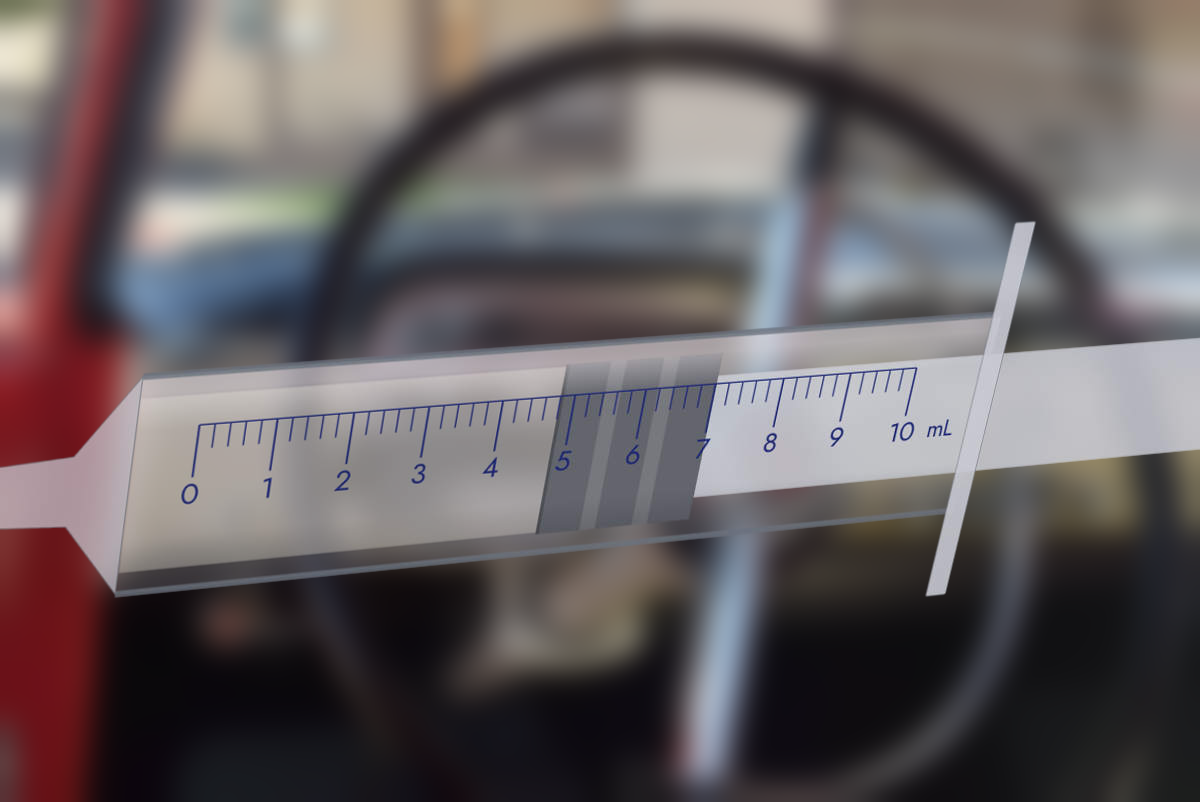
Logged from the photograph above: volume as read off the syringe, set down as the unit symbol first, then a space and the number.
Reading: mL 4.8
